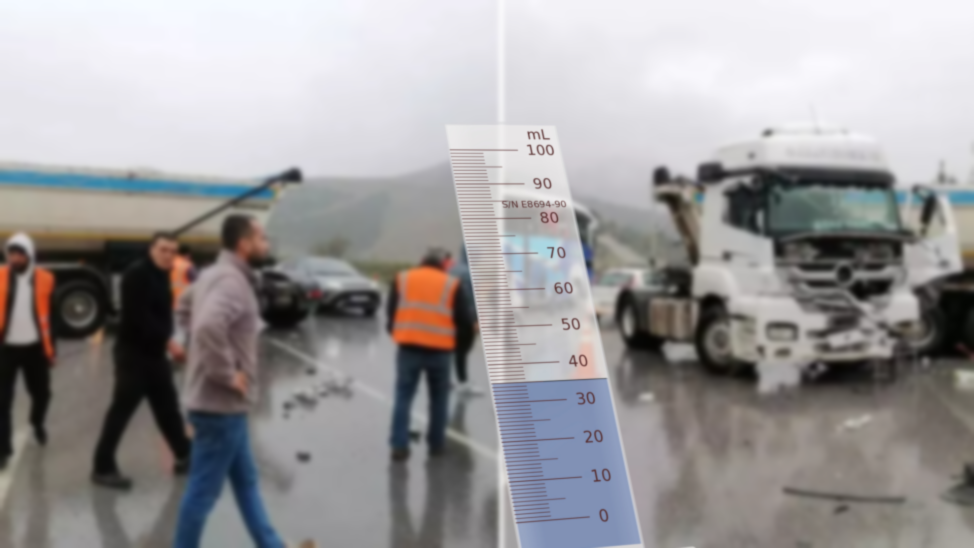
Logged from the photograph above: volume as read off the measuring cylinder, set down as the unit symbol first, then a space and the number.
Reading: mL 35
